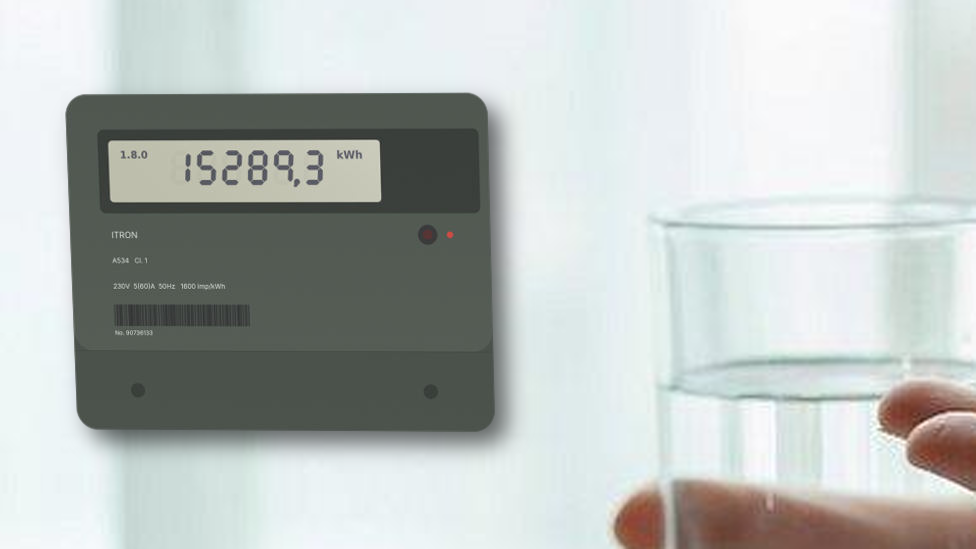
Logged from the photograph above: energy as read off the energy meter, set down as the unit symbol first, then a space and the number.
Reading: kWh 15289.3
